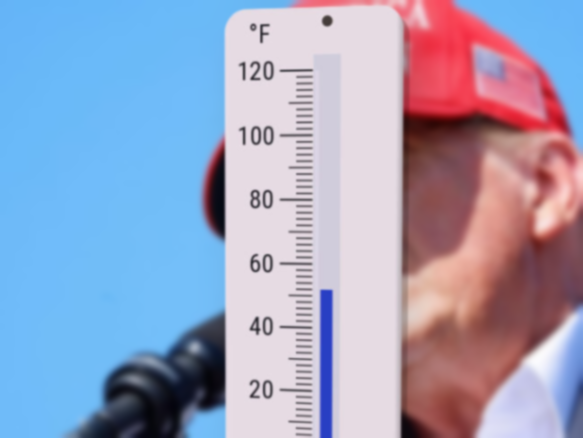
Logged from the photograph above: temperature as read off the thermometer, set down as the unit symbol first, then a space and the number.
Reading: °F 52
